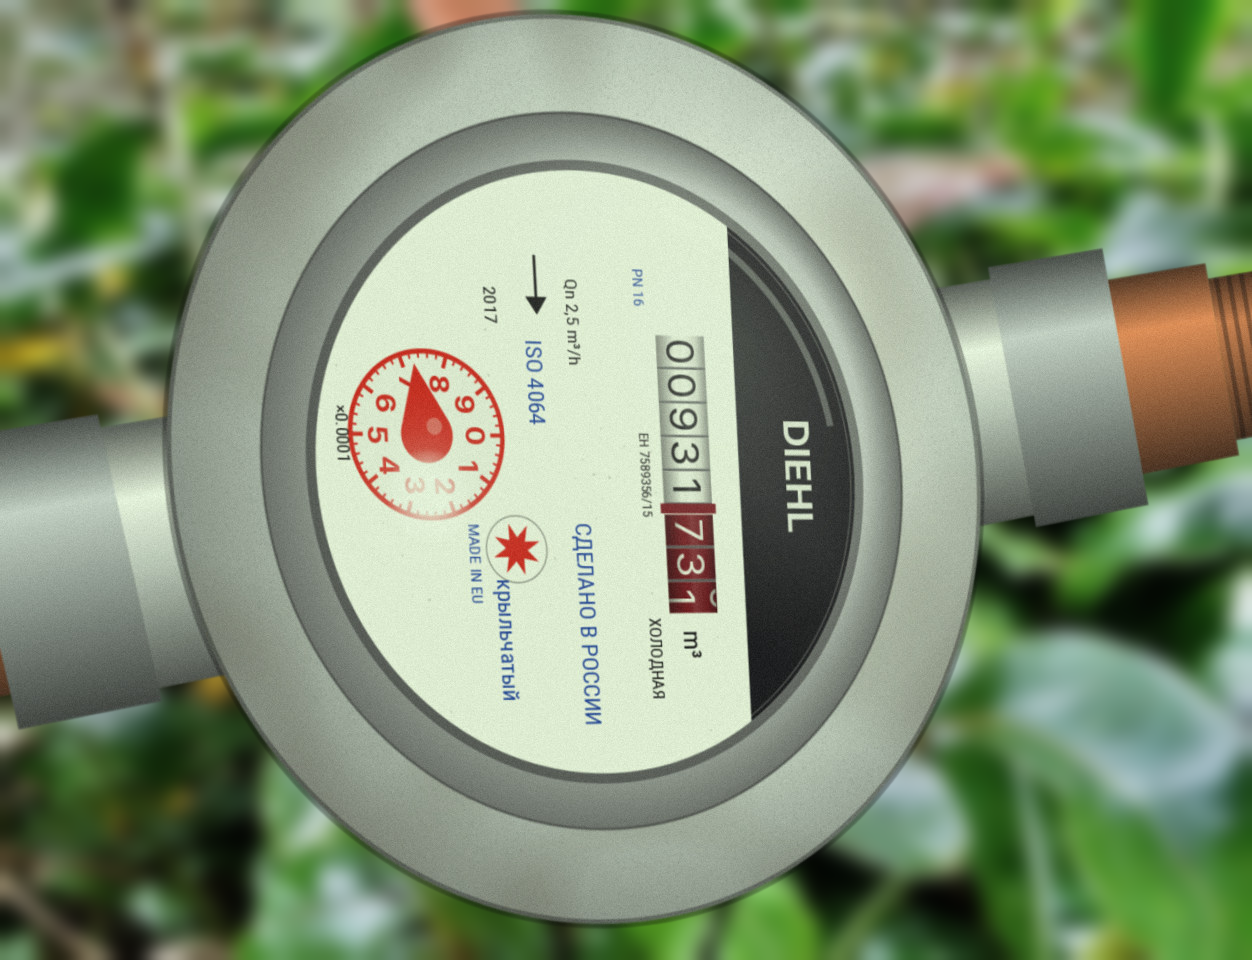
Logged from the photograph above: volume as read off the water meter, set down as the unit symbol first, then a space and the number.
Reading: m³ 931.7307
